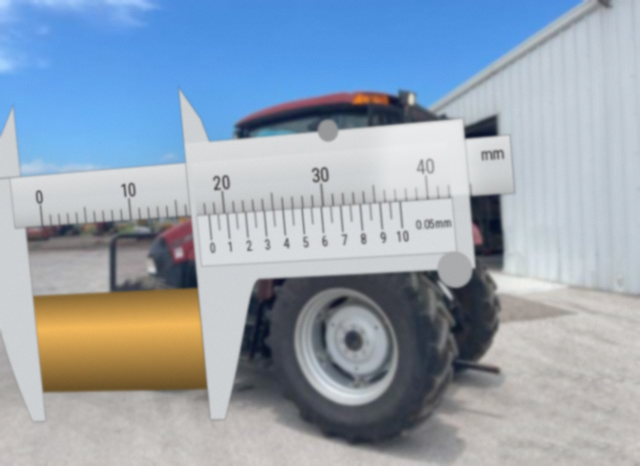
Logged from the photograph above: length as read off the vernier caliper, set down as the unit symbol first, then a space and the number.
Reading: mm 18.4
